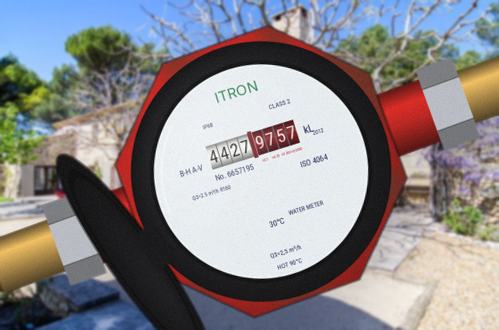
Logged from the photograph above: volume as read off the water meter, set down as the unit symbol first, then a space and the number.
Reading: kL 4427.9757
